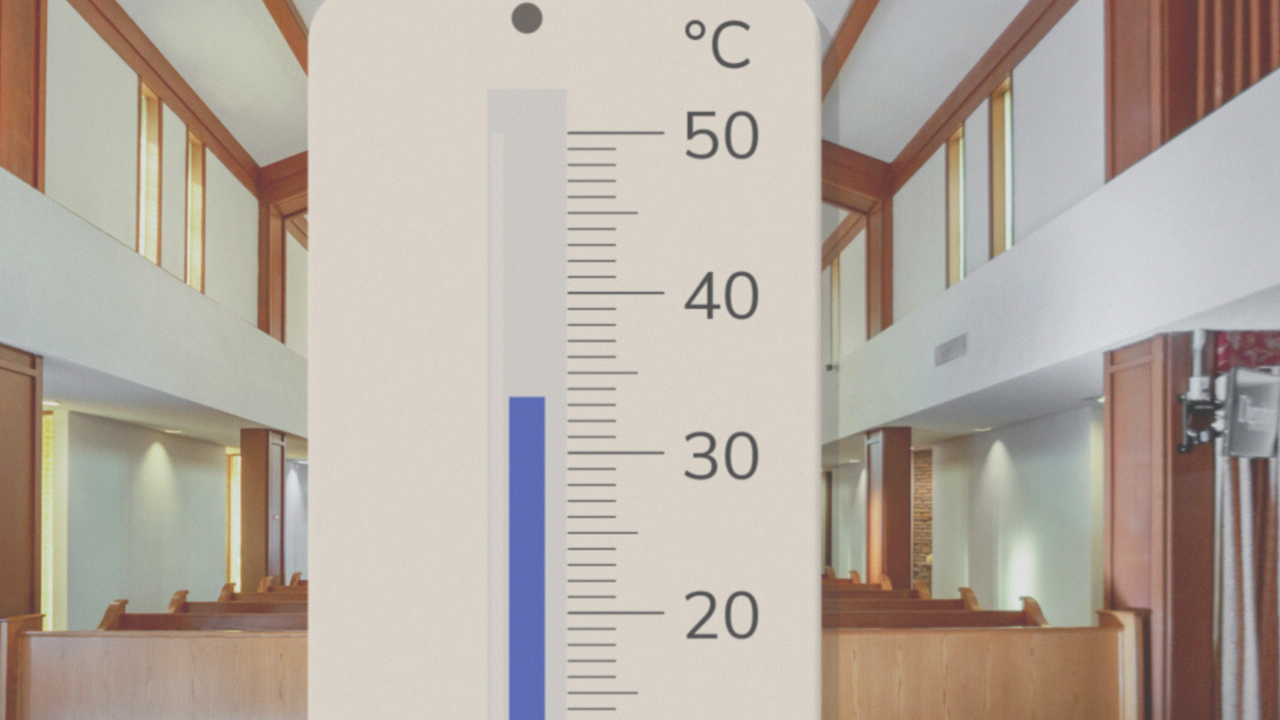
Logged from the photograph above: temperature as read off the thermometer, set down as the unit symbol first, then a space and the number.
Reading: °C 33.5
